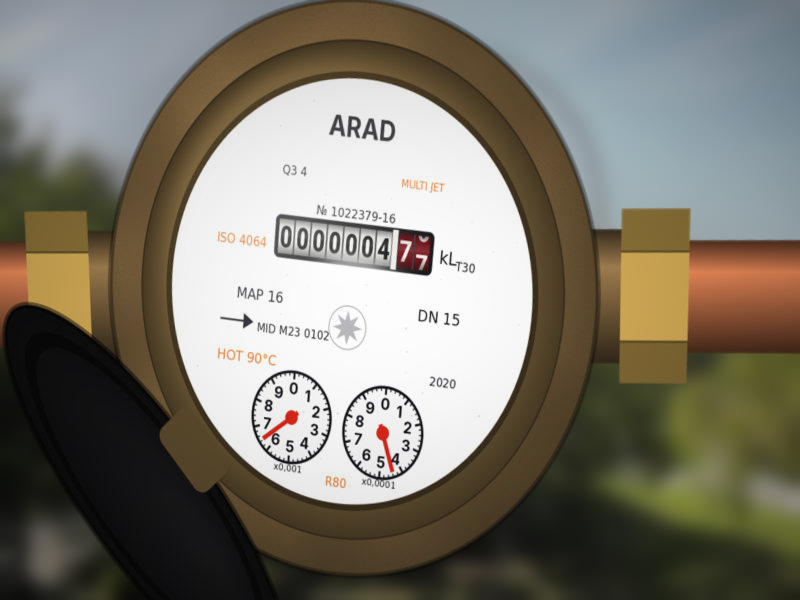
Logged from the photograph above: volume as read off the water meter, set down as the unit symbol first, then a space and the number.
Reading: kL 4.7664
